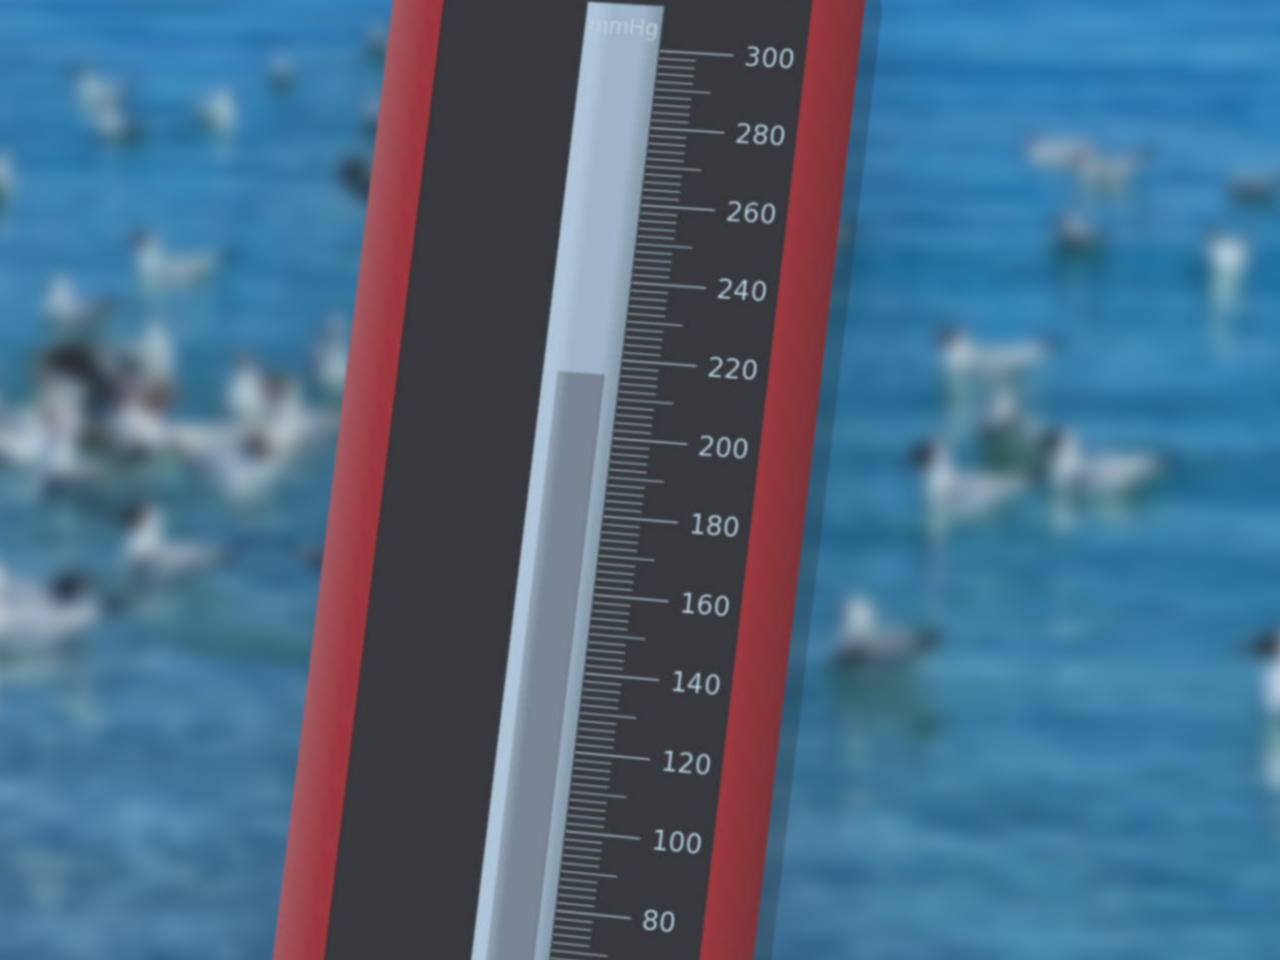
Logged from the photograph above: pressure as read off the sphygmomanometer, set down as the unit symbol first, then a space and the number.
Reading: mmHg 216
